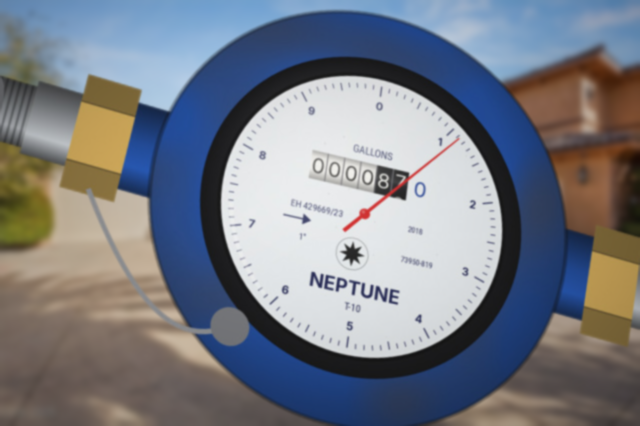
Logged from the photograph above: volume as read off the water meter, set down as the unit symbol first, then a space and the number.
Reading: gal 871.1
